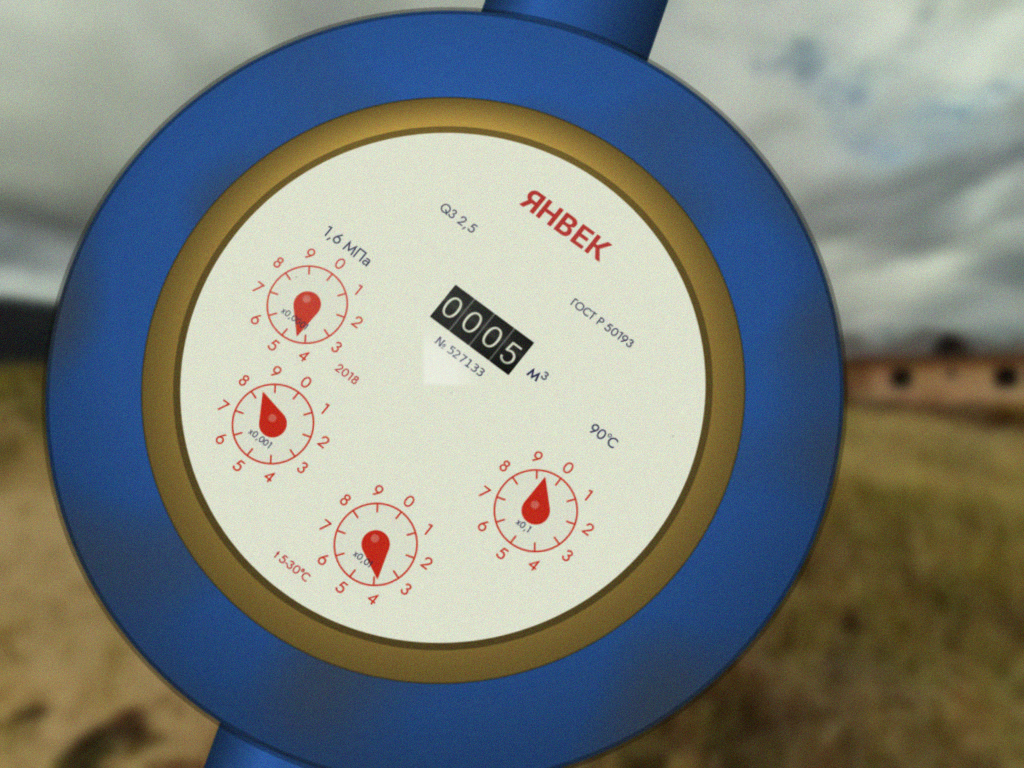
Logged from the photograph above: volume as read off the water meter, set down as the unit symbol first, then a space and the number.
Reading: m³ 4.9384
